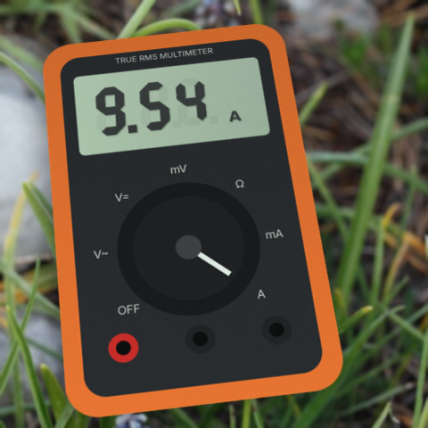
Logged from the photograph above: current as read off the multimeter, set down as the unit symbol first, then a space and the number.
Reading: A 9.54
